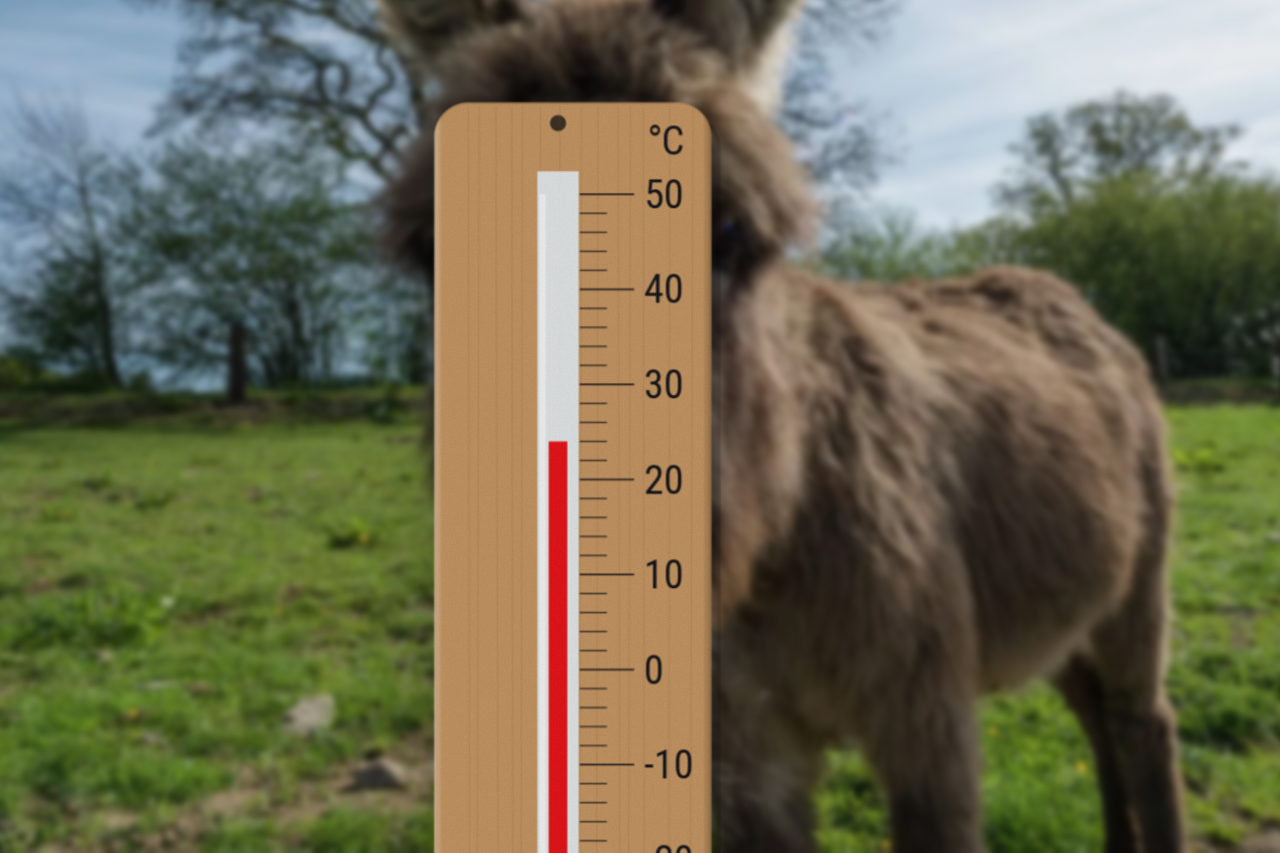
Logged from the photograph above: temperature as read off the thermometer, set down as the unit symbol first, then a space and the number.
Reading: °C 24
